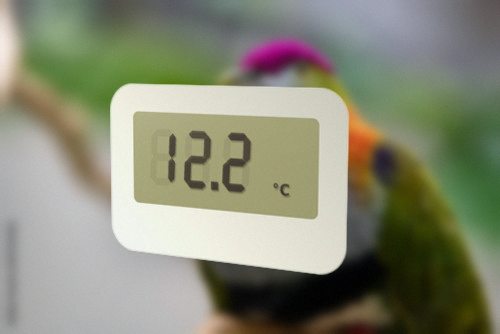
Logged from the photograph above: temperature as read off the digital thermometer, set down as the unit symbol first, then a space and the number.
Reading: °C 12.2
